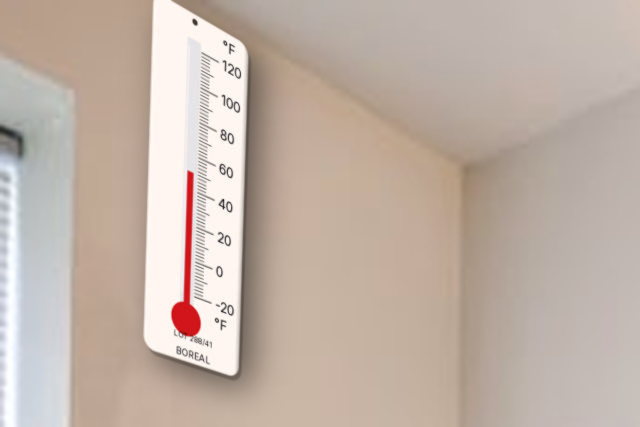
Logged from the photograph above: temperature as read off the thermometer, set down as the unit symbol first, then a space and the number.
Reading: °F 50
